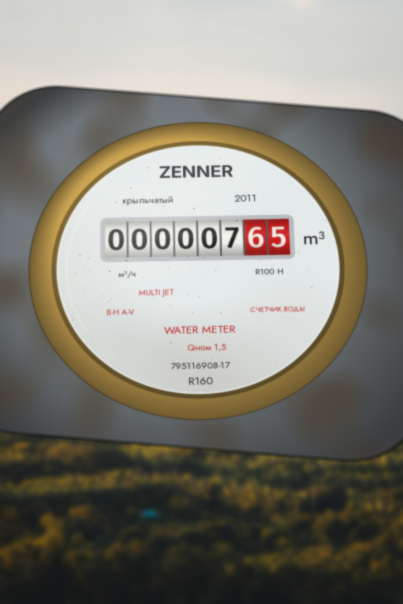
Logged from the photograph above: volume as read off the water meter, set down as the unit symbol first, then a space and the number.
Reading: m³ 7.65
